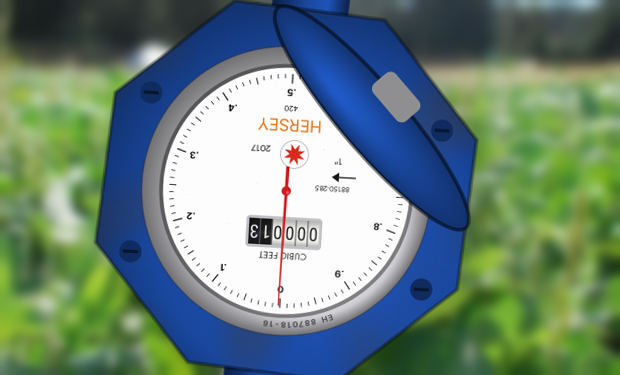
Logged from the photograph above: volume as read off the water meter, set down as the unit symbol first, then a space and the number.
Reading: ft³ 13.00
